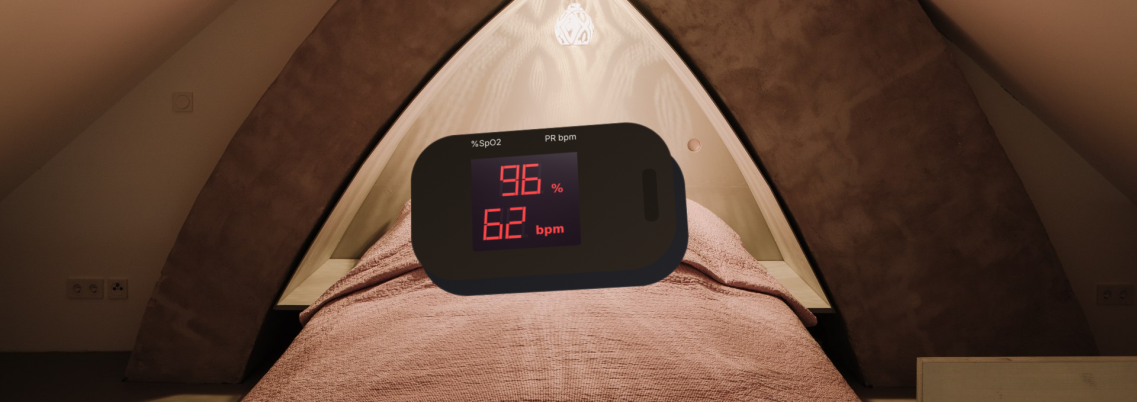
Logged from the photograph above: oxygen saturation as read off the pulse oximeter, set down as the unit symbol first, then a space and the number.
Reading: % 96
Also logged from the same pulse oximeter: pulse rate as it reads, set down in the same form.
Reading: bpm 62
